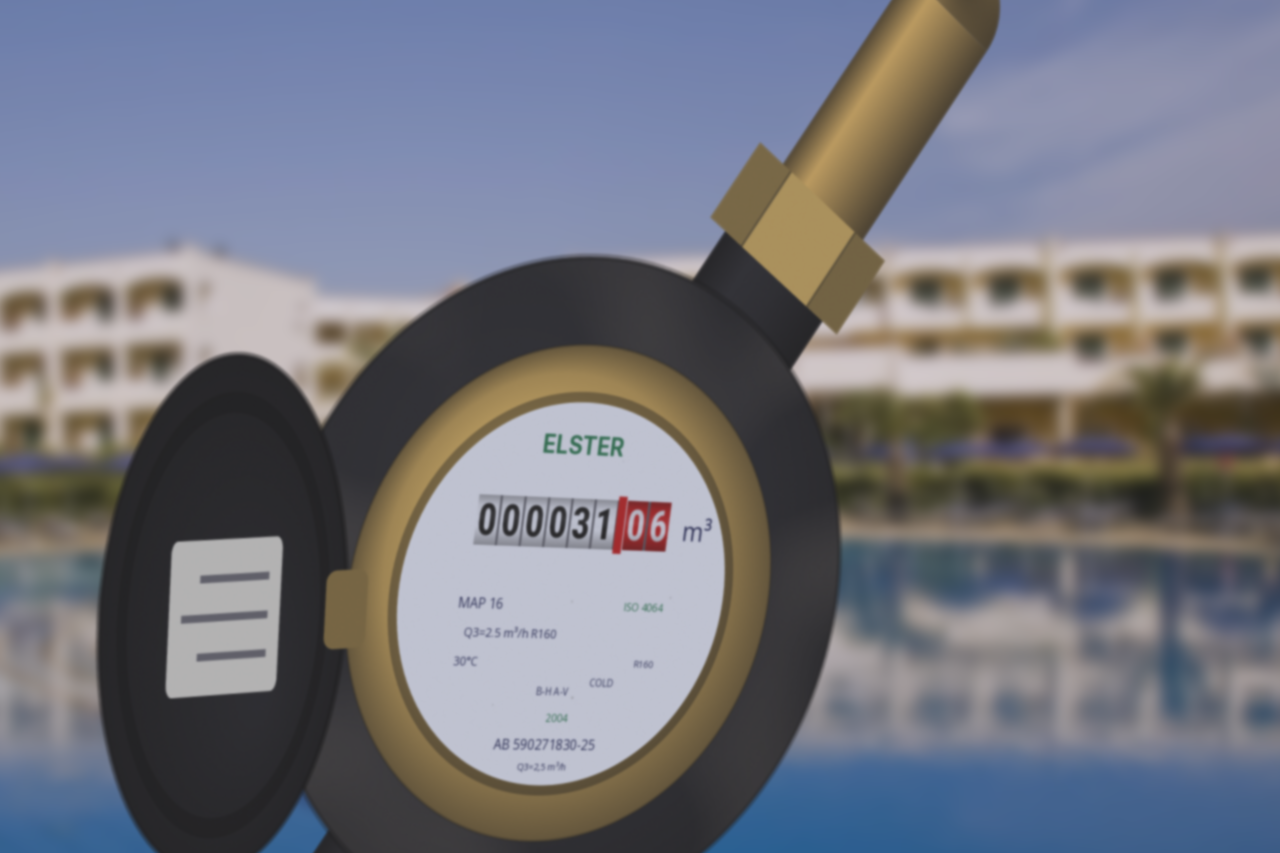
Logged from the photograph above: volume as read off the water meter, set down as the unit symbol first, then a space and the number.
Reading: m³ 31.06
